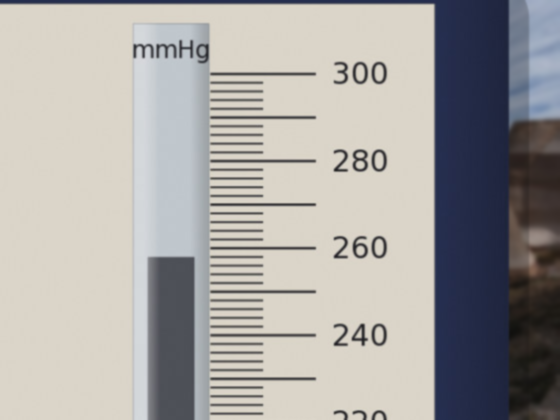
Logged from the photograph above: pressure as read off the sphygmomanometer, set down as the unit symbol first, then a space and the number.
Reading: mmHg 258
